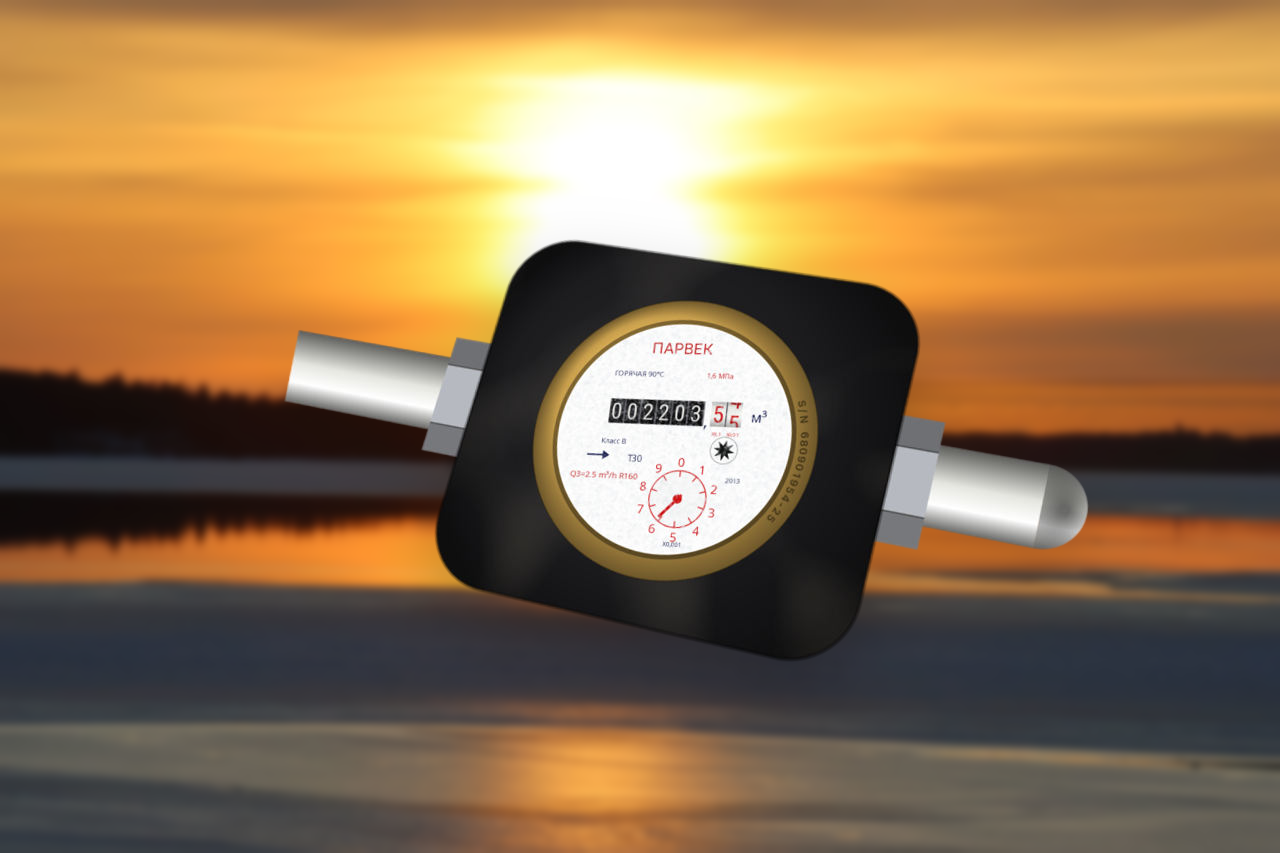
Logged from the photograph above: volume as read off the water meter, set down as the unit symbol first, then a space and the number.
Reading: m³ 2203.546
